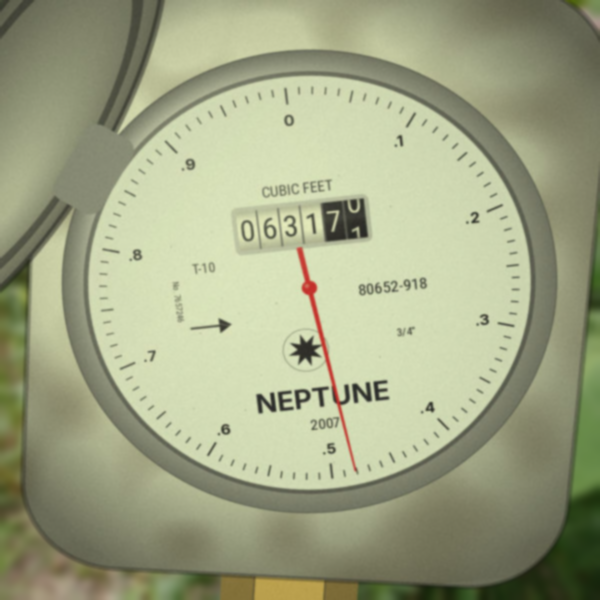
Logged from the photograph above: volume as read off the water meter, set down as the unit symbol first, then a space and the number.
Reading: ft³ 63170.48
